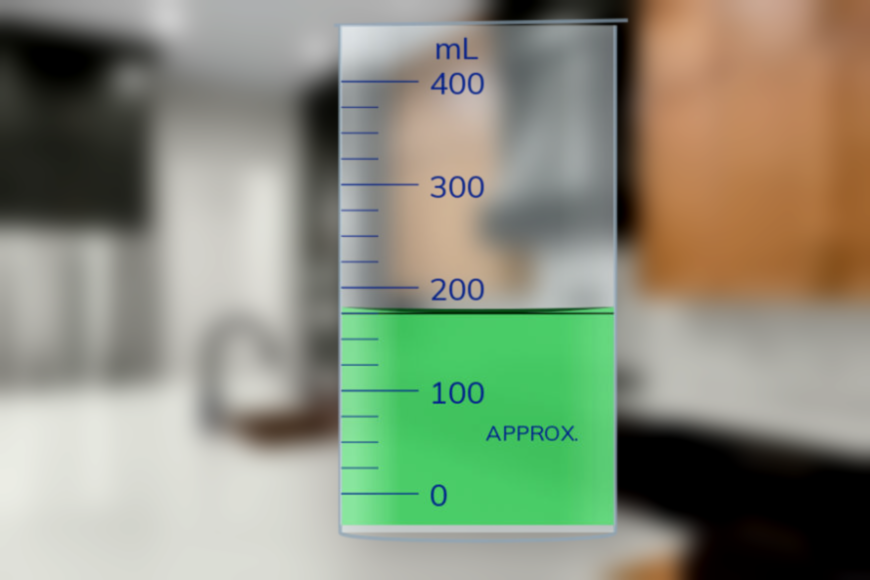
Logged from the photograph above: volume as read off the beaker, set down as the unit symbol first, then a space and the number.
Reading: mL 175
